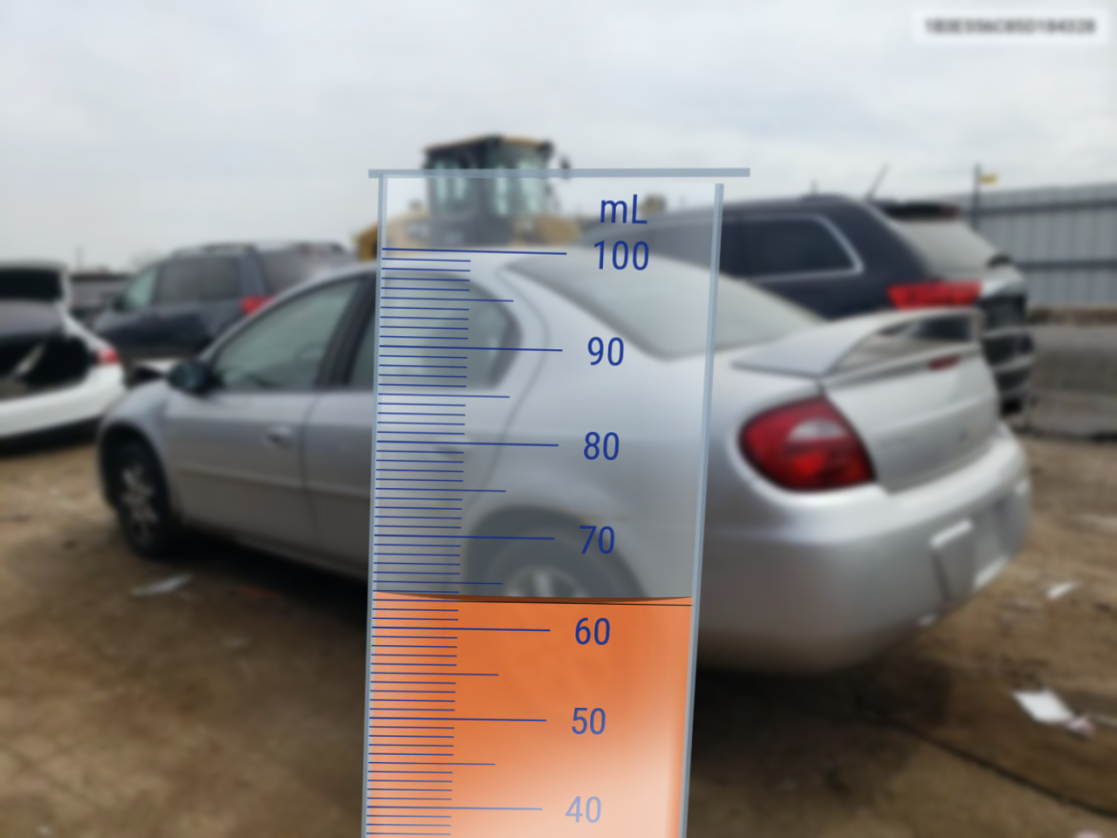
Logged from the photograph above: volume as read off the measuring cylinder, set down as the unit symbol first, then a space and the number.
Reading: mL 63
